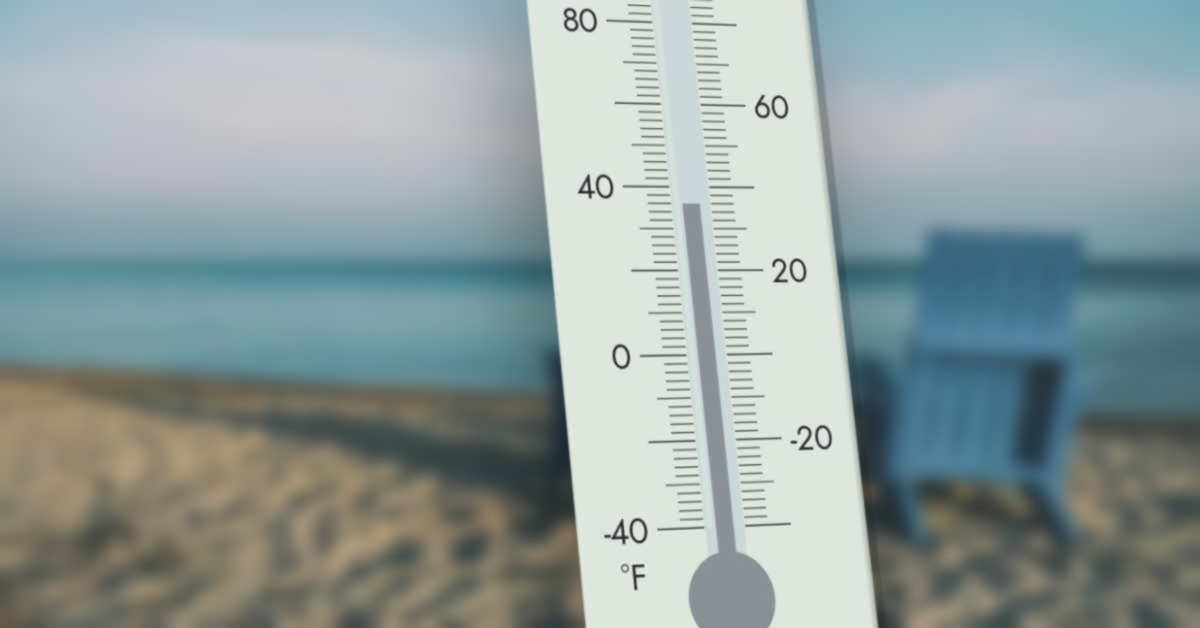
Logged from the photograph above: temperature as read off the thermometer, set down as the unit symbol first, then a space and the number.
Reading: °F 36
